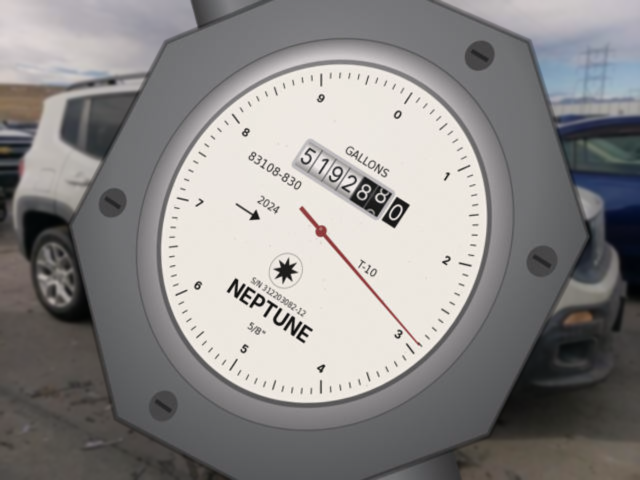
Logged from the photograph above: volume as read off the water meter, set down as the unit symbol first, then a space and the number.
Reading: gal 5192882.9
